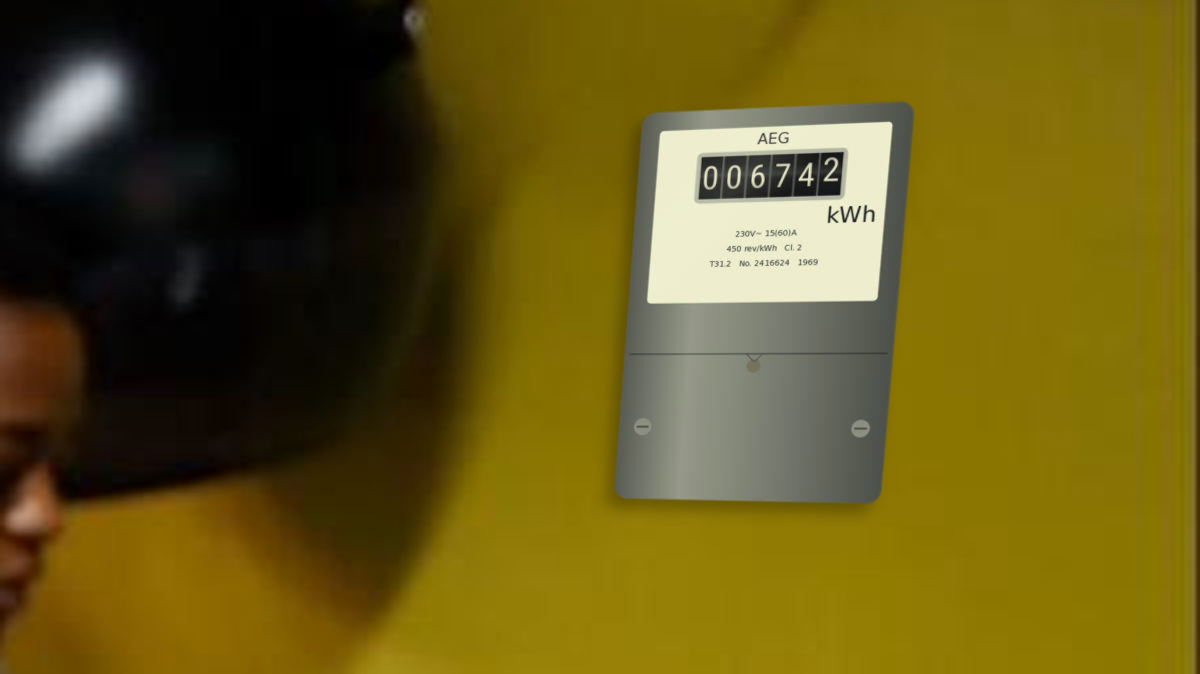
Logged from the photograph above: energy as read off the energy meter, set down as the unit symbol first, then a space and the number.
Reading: kWh 6742
